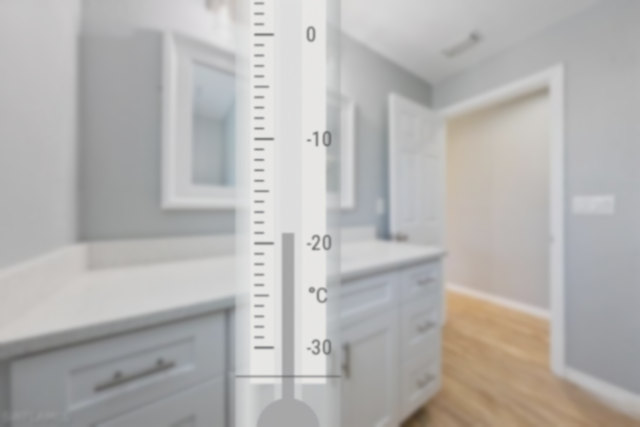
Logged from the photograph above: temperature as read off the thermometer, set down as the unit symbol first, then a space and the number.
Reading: °C -19
